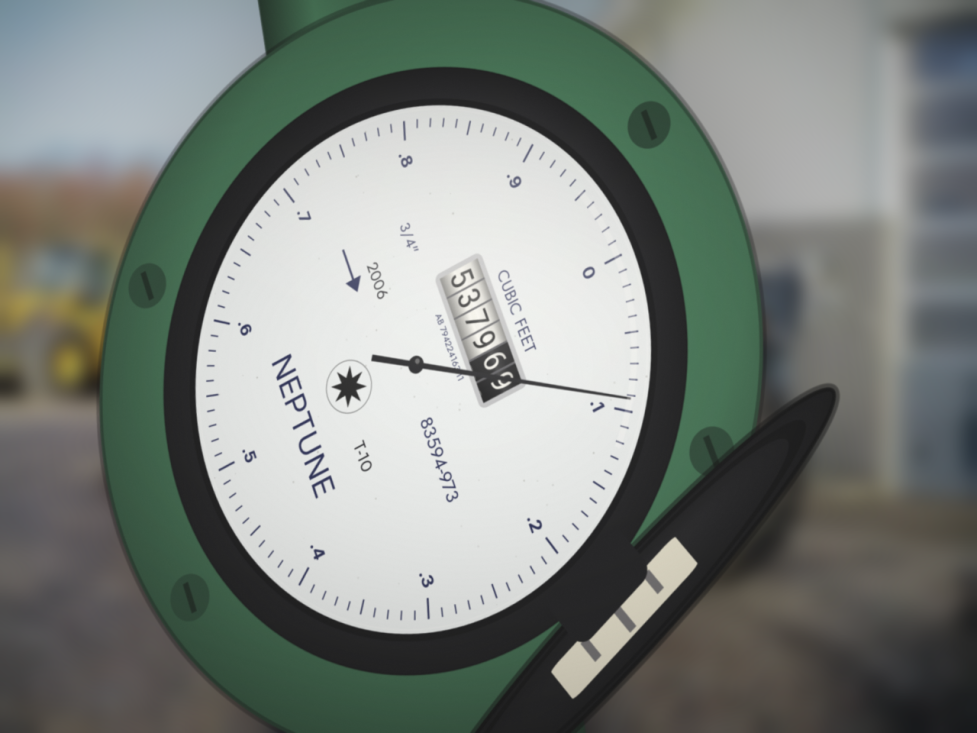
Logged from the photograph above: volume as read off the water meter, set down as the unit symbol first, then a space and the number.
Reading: ft³ 537969.09
